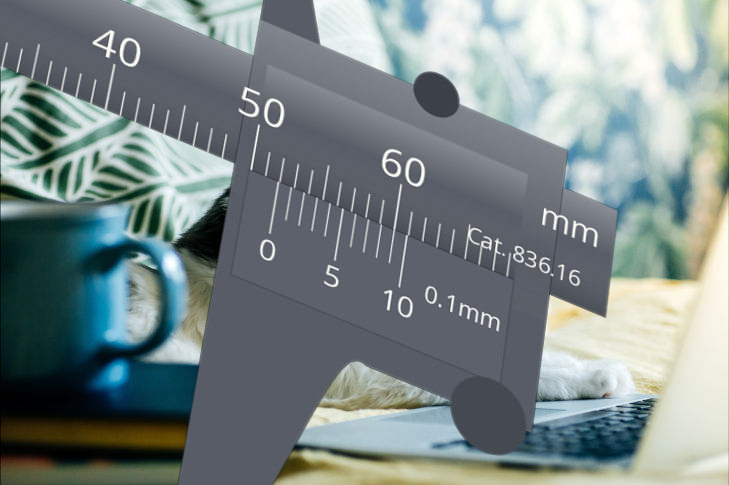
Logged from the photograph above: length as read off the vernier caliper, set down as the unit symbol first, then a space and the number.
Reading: mm 51.9
